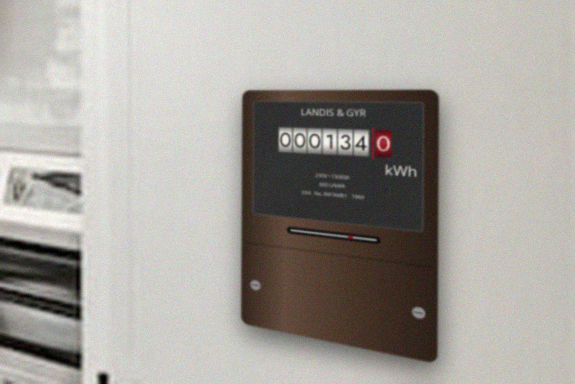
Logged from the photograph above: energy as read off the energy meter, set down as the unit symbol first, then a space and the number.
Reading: kWh 134.0
